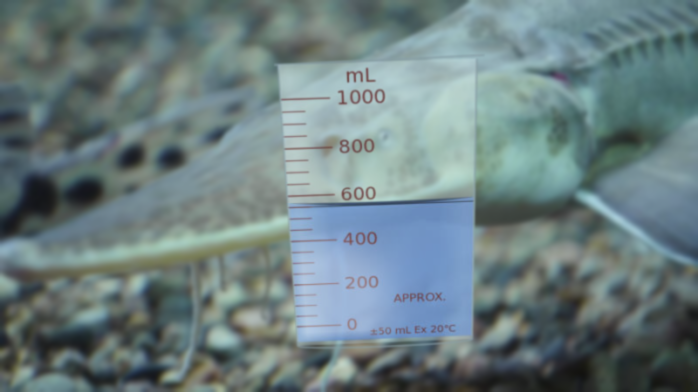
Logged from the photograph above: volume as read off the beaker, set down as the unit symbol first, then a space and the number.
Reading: mL 550
